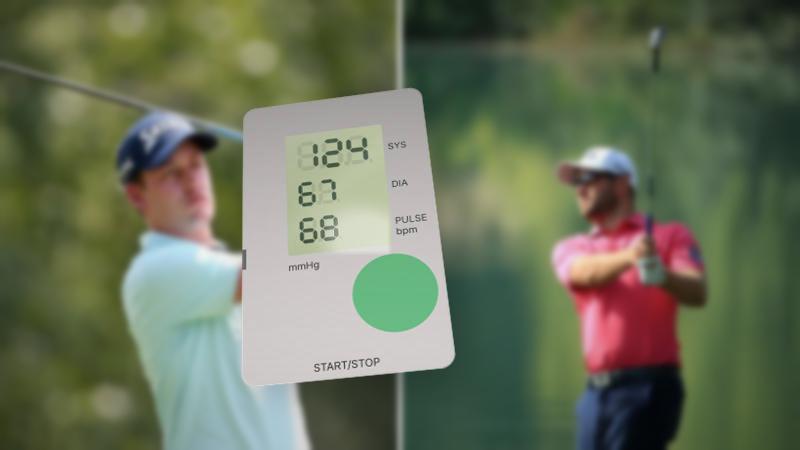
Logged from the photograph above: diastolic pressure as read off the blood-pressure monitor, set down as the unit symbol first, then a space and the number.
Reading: mmHg 67
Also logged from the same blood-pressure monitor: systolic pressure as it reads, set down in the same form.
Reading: mmHg 124
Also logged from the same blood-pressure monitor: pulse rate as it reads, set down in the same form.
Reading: bpm 68
